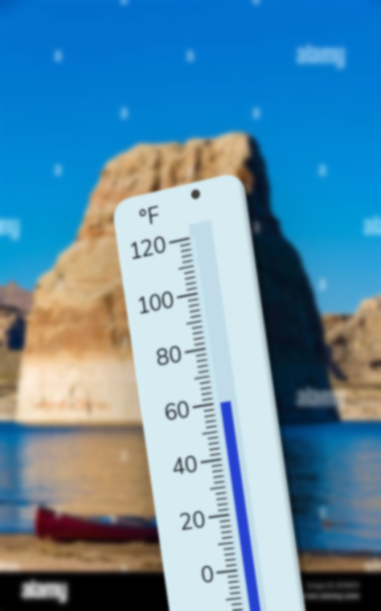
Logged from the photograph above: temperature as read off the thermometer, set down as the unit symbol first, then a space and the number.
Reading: °F 60
